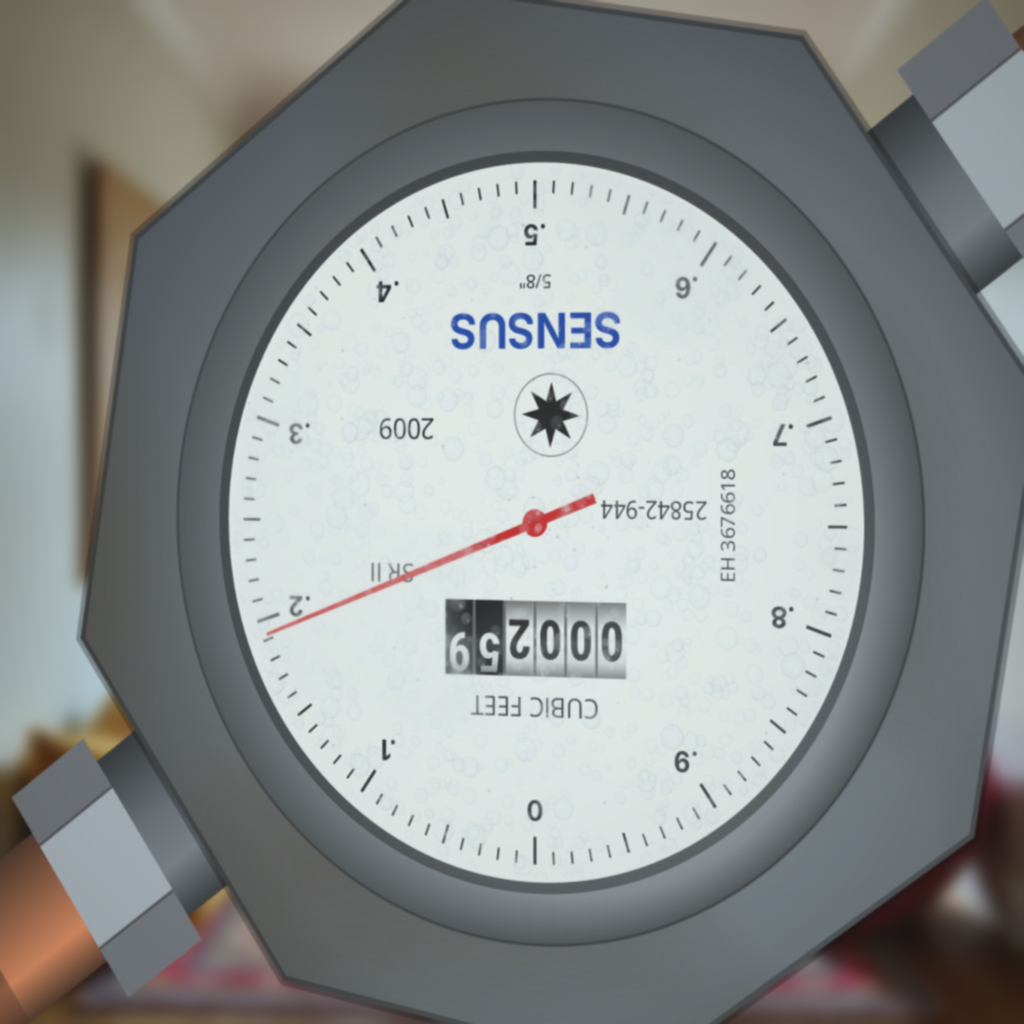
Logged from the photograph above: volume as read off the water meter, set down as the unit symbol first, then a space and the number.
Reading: ft³ 259.19
